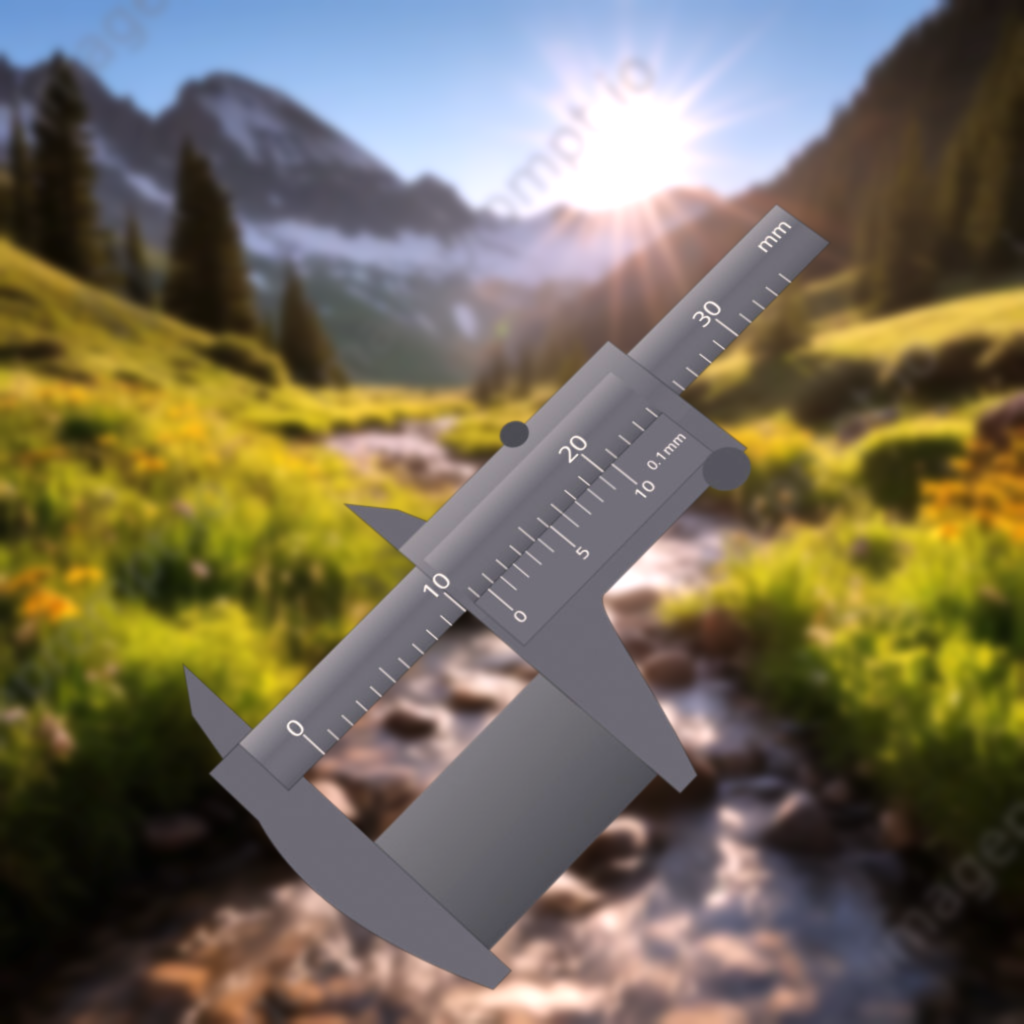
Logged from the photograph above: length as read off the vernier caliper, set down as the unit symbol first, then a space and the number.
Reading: mm 11.6
